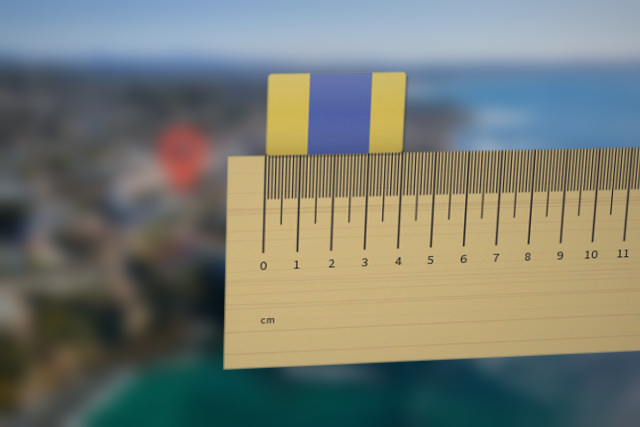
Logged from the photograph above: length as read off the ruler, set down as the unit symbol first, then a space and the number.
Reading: cm 4
